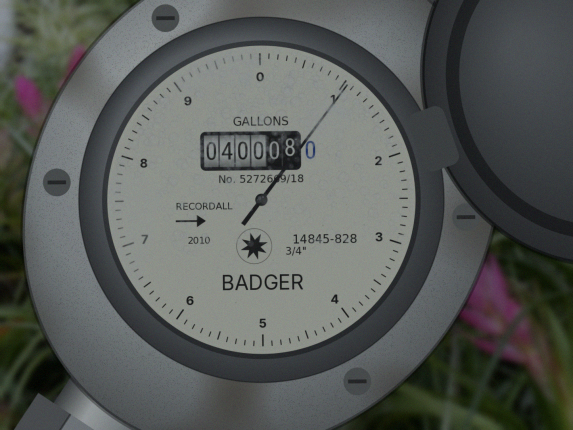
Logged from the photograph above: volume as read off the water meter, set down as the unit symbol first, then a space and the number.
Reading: gal 400081.0
